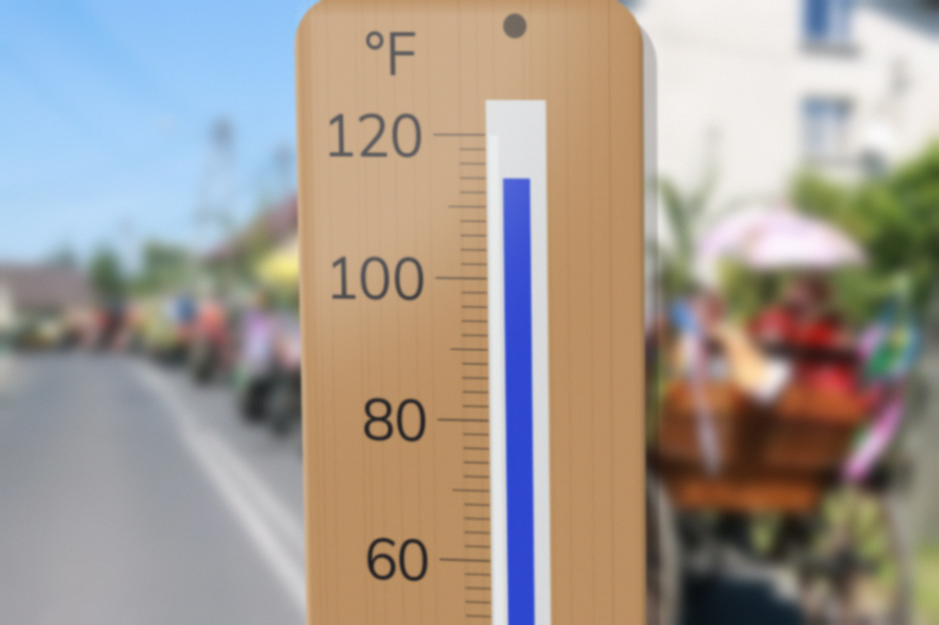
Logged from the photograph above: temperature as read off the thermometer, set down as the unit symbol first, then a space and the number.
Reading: °F 114
